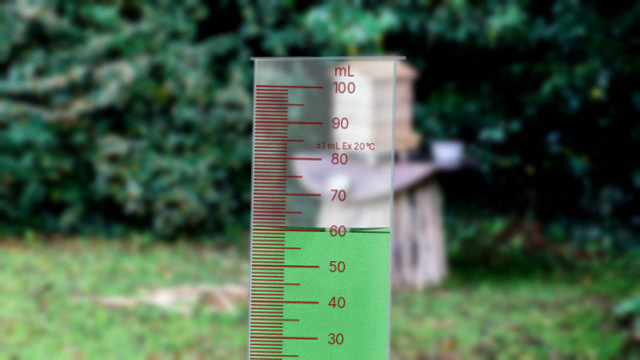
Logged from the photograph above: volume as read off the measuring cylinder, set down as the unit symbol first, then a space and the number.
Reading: mL 60
